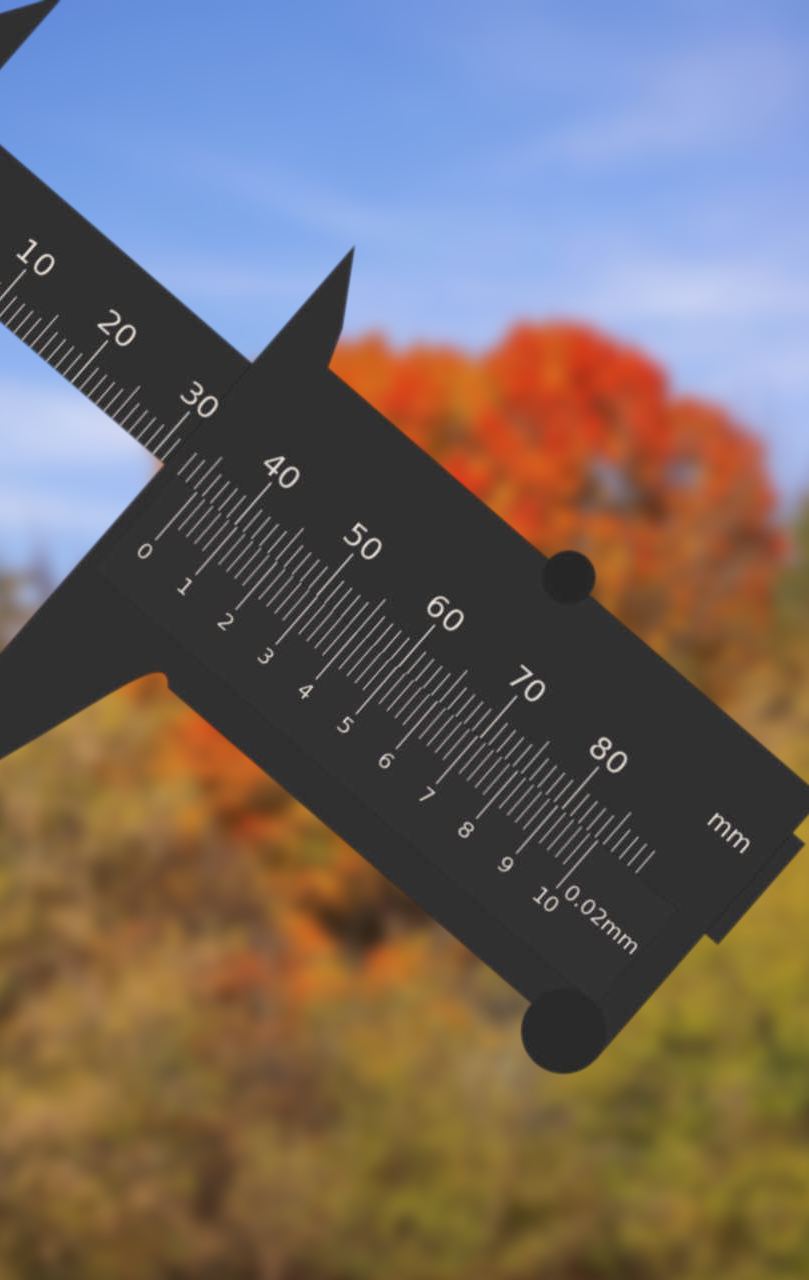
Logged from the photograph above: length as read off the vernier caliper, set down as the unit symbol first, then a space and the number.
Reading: mm 35.4
